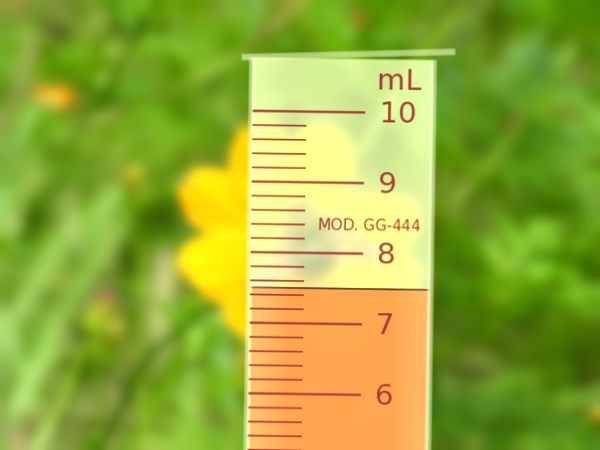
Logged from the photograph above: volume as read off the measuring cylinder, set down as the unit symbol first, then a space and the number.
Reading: mL 7.5
